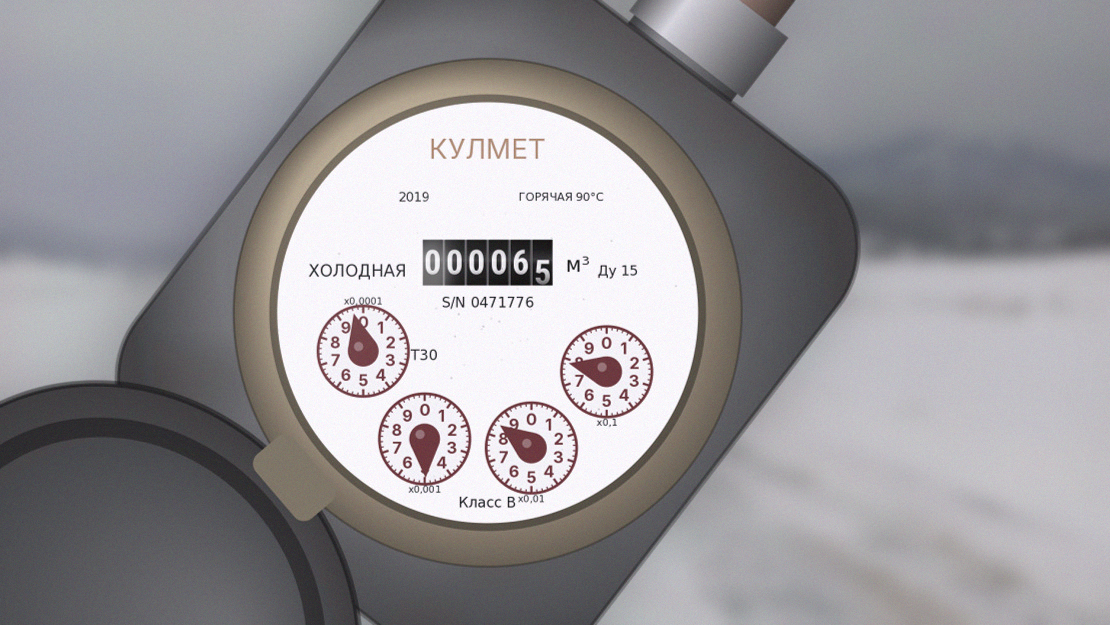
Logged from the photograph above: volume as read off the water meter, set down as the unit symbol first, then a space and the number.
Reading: m³ 64.7849
